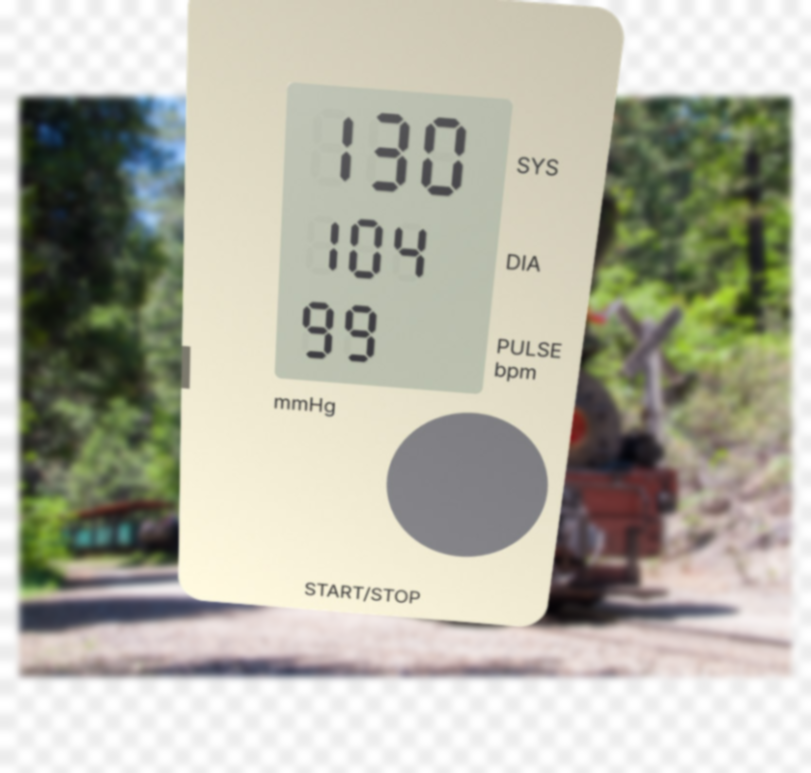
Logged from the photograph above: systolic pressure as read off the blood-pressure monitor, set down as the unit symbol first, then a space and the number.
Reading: mmHg 130
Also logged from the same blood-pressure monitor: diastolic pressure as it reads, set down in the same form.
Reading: mmHg 104
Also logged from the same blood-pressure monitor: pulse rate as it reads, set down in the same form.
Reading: bpm 99
